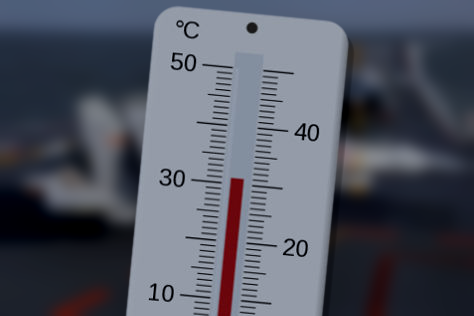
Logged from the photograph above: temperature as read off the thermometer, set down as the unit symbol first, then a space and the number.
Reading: °C 31
